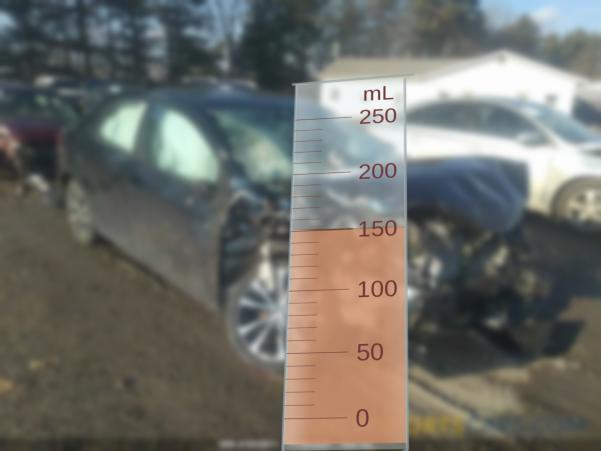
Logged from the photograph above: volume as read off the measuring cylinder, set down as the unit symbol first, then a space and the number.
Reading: mL 150
